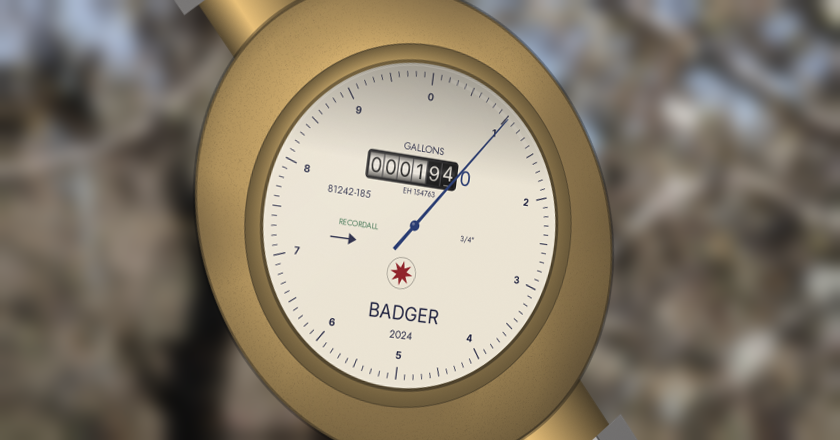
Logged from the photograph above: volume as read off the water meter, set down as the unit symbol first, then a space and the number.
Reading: gal 1941.0
